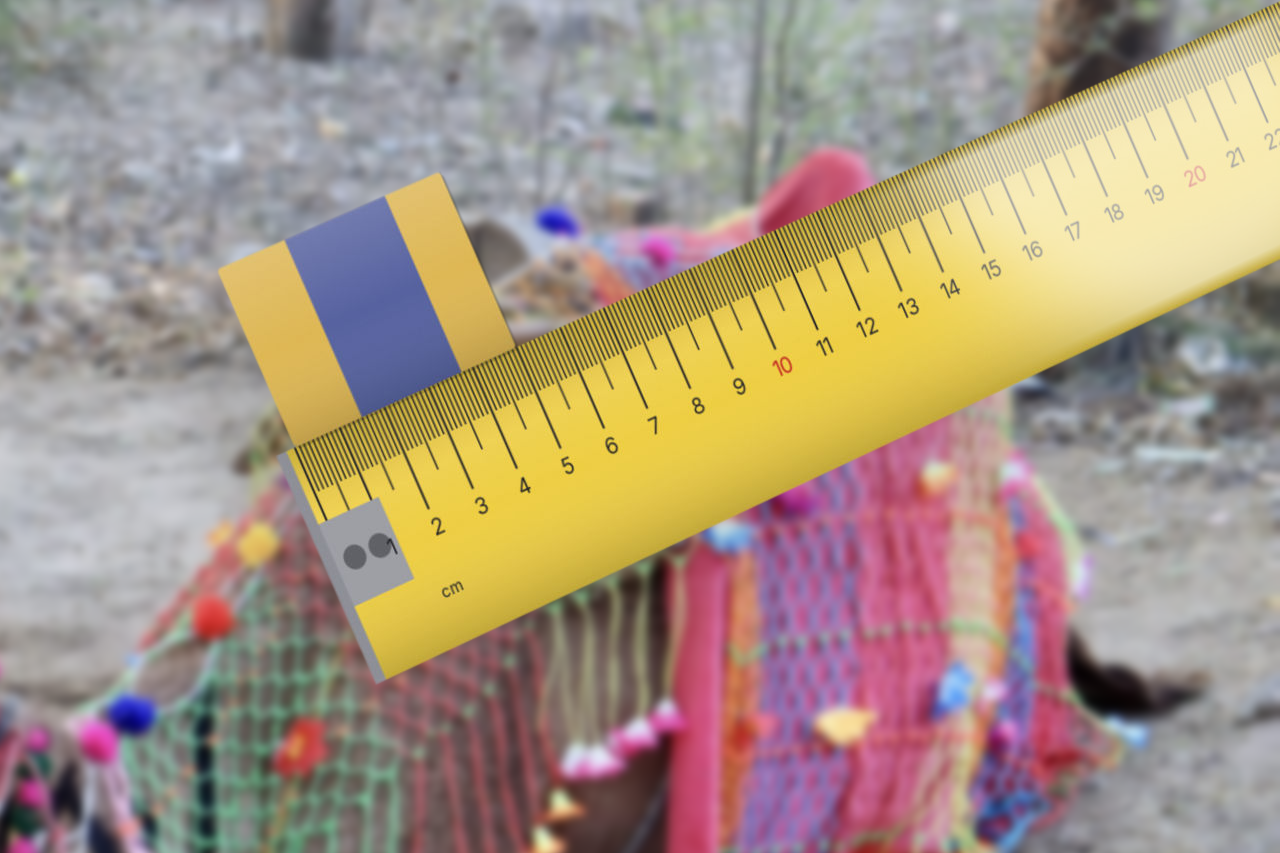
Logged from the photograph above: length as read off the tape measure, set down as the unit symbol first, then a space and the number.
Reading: cm 5
